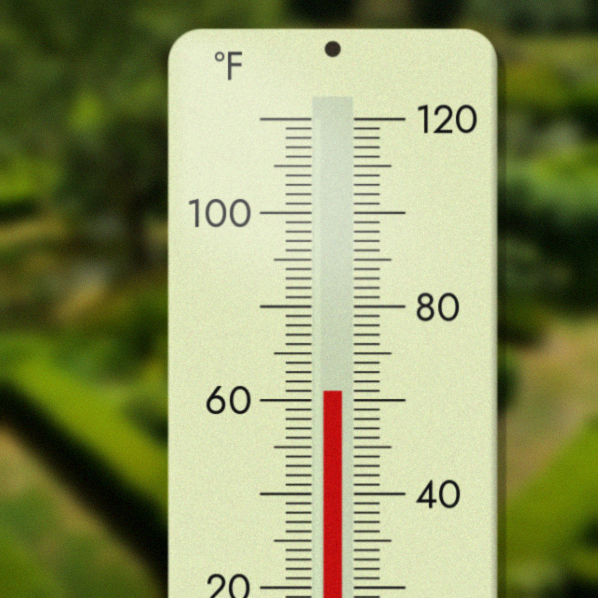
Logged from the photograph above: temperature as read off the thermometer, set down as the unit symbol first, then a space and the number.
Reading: °F 62
